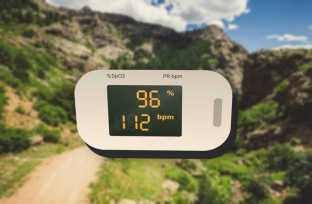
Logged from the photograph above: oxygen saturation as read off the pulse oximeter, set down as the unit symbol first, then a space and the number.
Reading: % 96
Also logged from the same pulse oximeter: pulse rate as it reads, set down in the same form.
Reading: bpm 112
